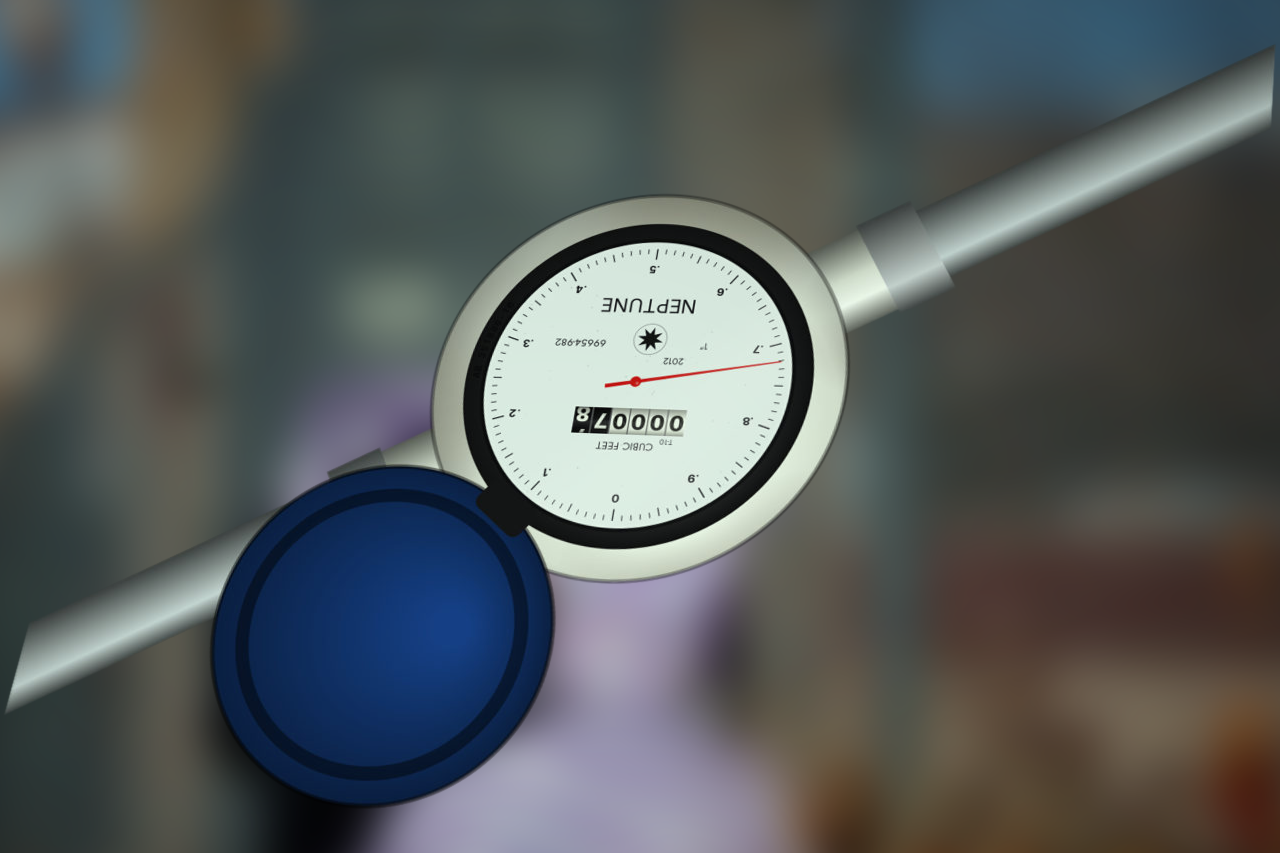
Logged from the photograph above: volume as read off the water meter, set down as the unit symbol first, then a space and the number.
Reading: ft³ 77.72
